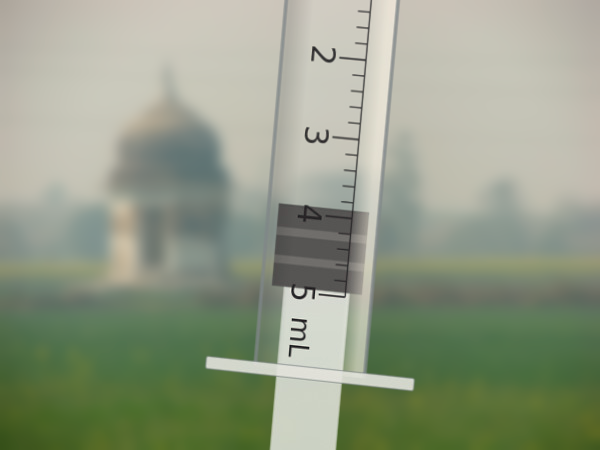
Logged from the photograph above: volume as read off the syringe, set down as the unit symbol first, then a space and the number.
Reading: mL 3.9
